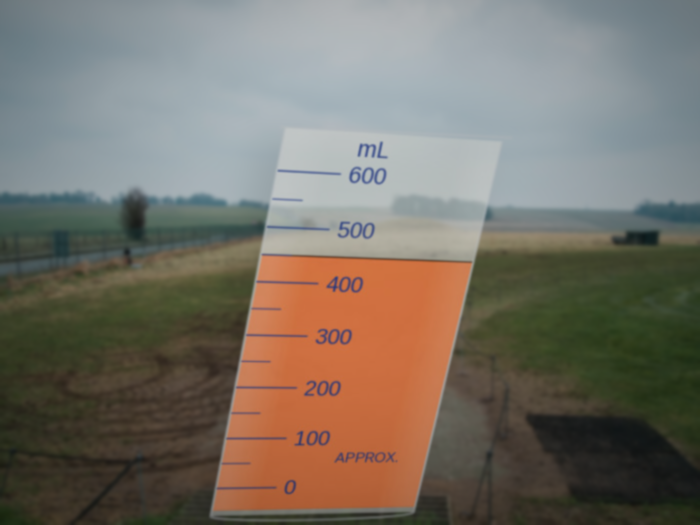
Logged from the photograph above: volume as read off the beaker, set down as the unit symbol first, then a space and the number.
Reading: mL 450
